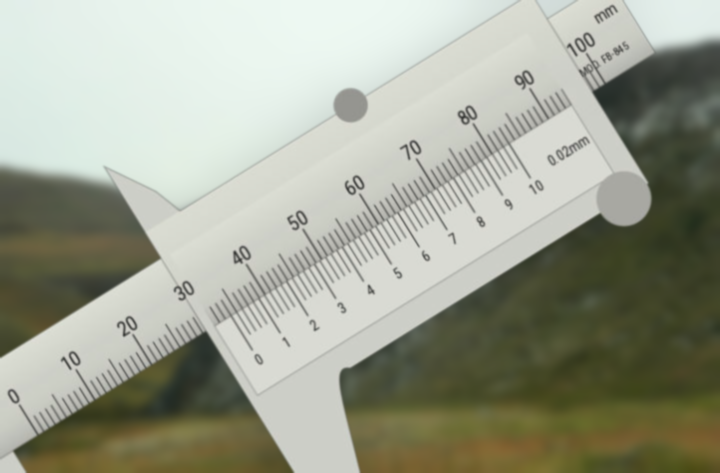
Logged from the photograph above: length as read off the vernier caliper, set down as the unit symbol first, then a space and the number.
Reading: mm 34.0
